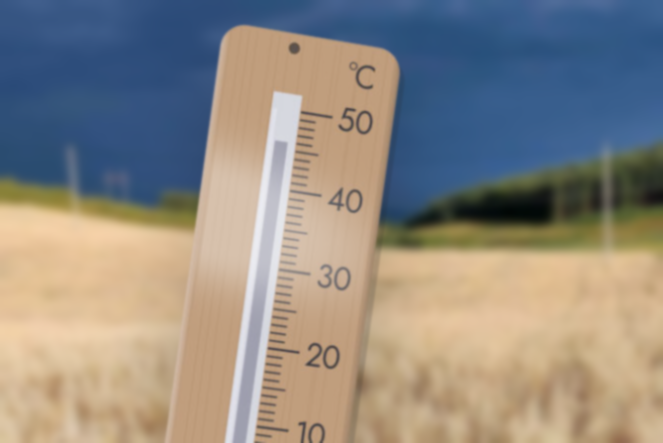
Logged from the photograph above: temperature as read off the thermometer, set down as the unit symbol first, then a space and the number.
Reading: °C 46
